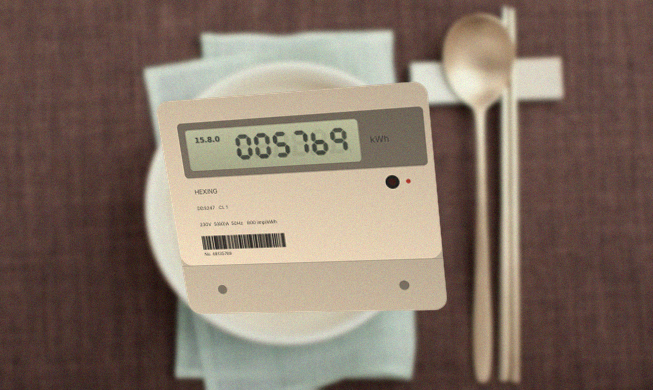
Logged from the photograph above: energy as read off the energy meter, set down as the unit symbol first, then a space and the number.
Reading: kWh 5769
